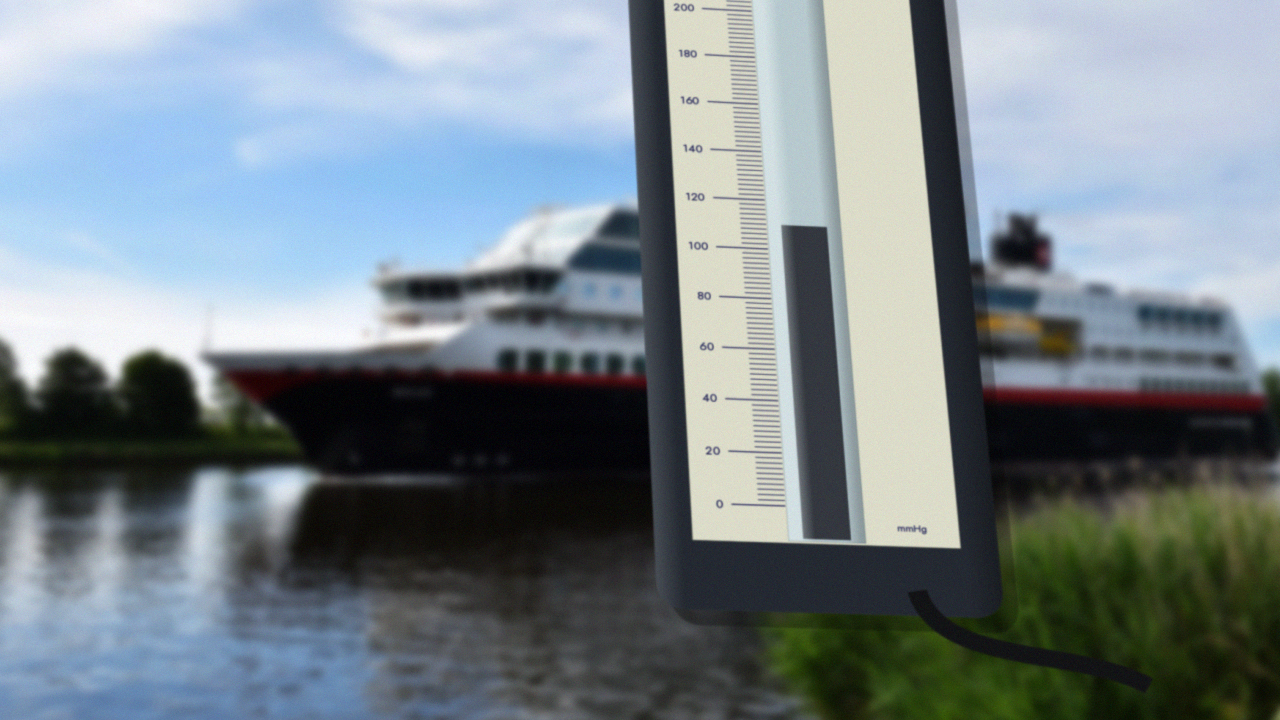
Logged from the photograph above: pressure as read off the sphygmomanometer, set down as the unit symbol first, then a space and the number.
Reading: mmHg 110
